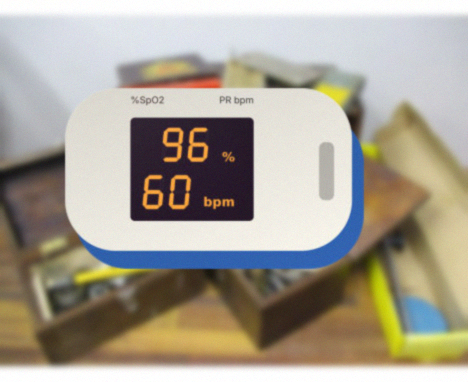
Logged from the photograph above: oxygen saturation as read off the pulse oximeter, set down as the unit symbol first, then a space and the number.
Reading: % 96
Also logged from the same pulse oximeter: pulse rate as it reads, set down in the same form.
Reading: bpm 60
